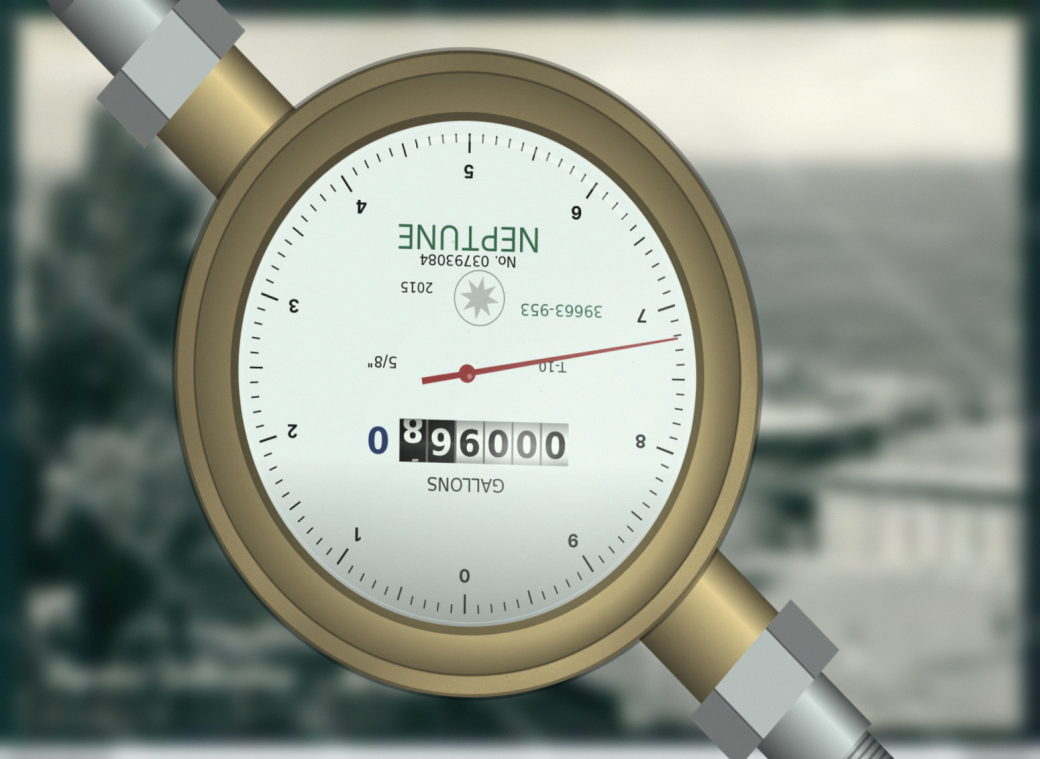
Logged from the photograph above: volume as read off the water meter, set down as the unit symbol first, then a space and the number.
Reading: gal 9677.2
